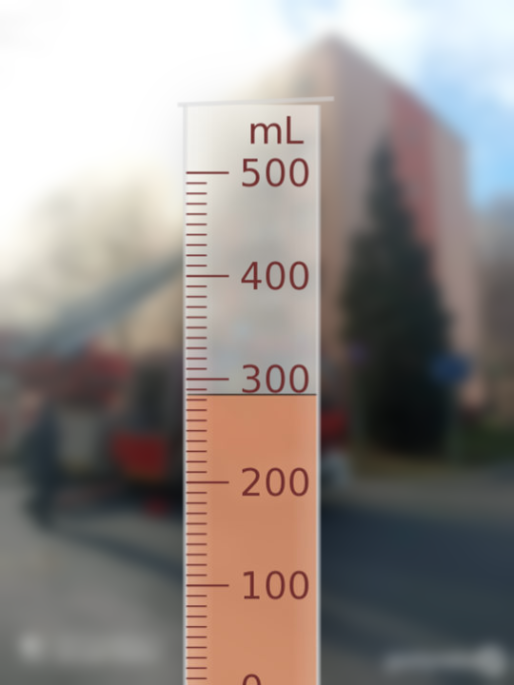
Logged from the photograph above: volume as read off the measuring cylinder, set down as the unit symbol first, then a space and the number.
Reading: mL 285
